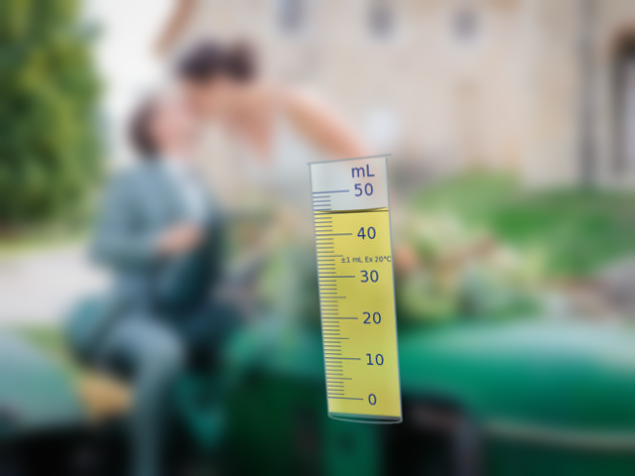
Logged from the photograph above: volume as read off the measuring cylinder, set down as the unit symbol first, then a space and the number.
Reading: mL 45
